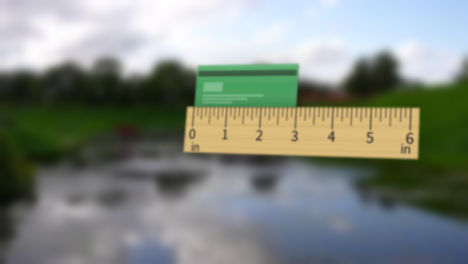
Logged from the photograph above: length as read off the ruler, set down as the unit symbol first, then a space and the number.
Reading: in 3
